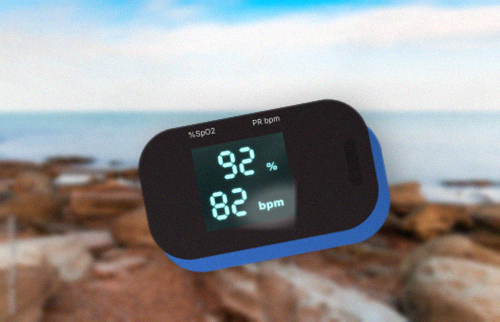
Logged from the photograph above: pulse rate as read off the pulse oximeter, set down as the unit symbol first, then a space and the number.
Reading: bpm 82
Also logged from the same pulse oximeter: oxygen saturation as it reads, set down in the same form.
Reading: % 92
